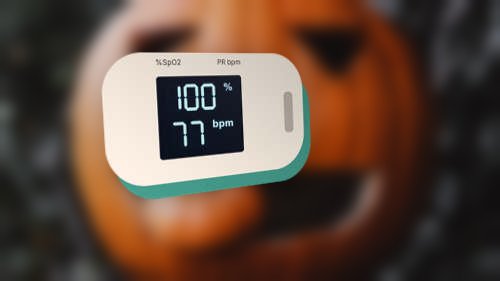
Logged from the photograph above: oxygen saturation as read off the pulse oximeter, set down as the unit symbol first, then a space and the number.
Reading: % 100
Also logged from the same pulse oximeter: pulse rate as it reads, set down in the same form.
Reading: bpm 77
